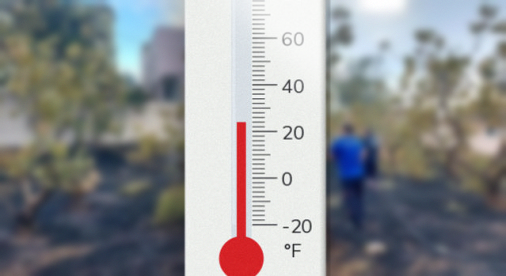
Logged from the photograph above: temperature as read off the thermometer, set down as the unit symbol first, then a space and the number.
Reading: °F 24
